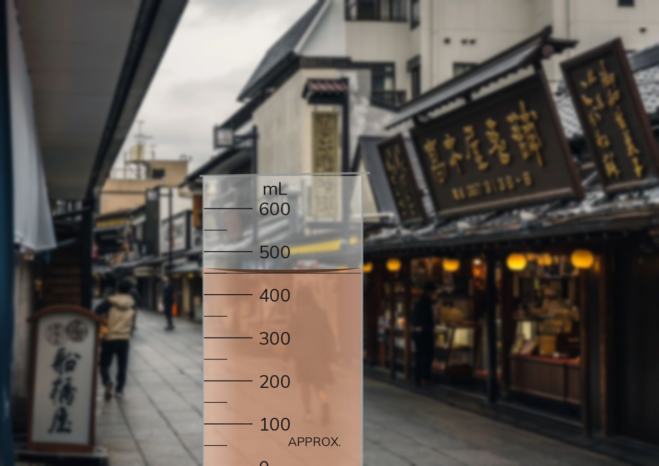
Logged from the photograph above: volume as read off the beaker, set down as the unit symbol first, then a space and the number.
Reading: mL 450
